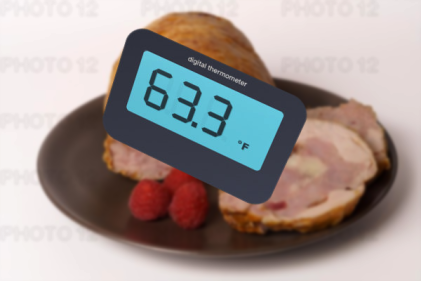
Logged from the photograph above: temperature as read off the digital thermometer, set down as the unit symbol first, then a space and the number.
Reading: °F 63.3
